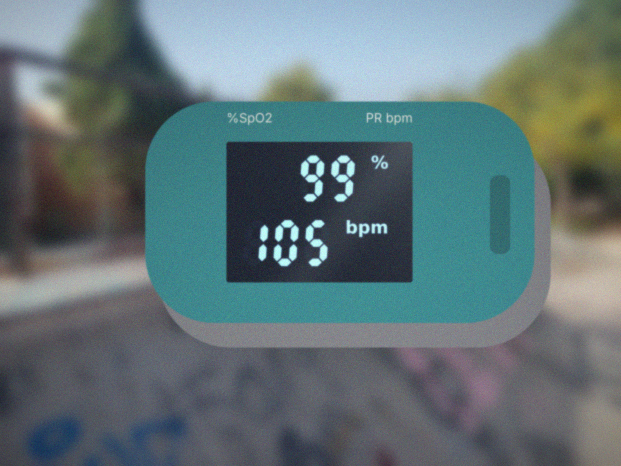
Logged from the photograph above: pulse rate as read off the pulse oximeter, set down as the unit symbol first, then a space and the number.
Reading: bpm 105
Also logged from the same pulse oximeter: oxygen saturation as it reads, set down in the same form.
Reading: % 99
